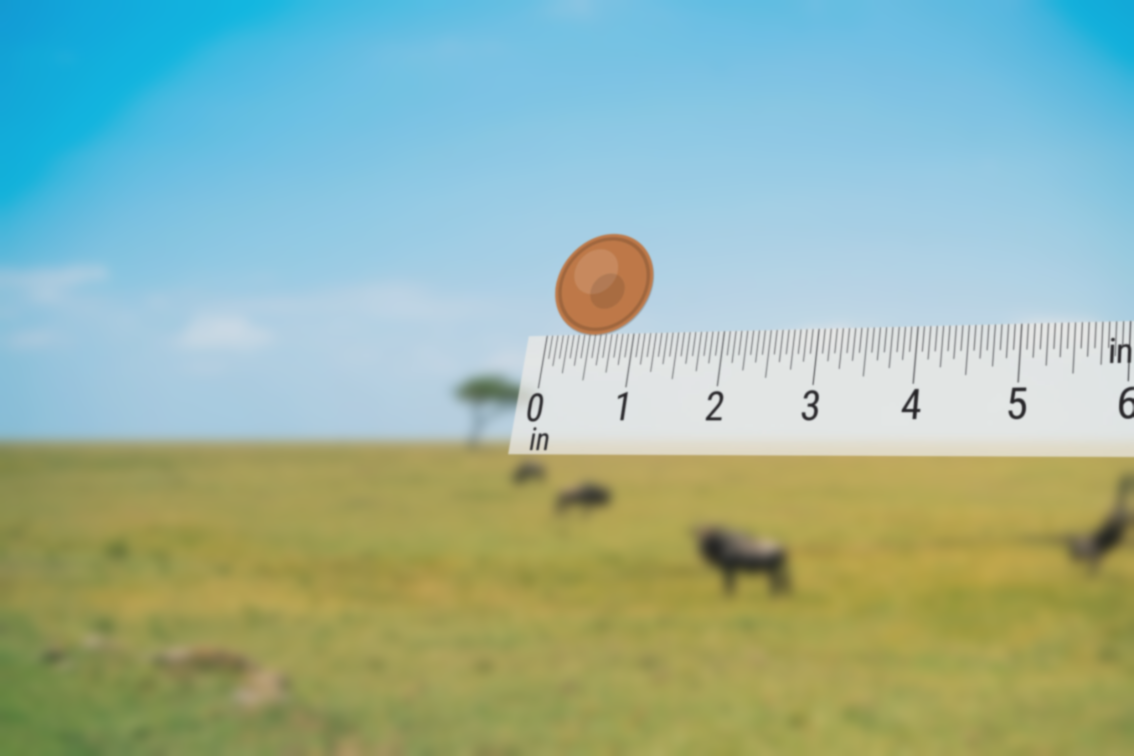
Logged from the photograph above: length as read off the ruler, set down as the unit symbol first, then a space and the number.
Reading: in 1.125
